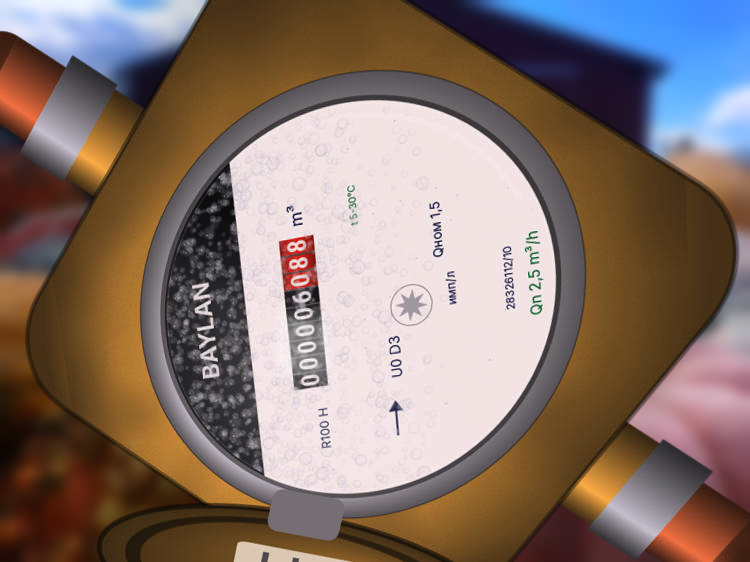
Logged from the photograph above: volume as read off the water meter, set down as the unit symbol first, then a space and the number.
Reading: m³ 6.088
